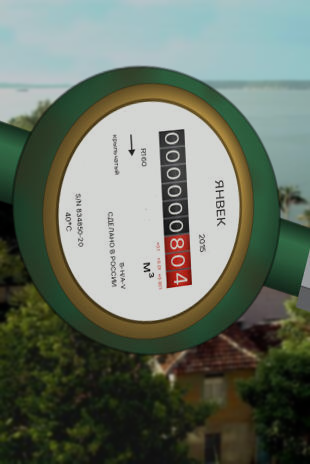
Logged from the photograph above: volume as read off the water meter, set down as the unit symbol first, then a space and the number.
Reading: m³ 0.804
